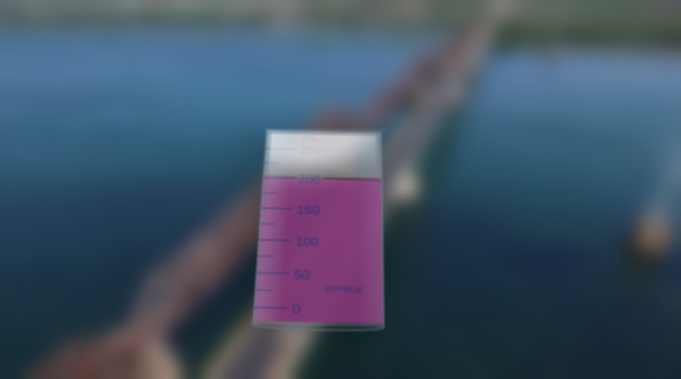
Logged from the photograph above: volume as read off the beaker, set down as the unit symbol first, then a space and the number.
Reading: mL 200
